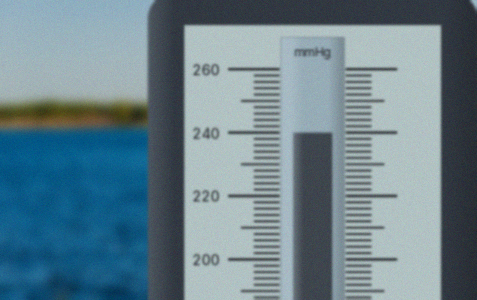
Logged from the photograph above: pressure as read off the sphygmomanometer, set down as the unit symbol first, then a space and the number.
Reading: mmHg 240
